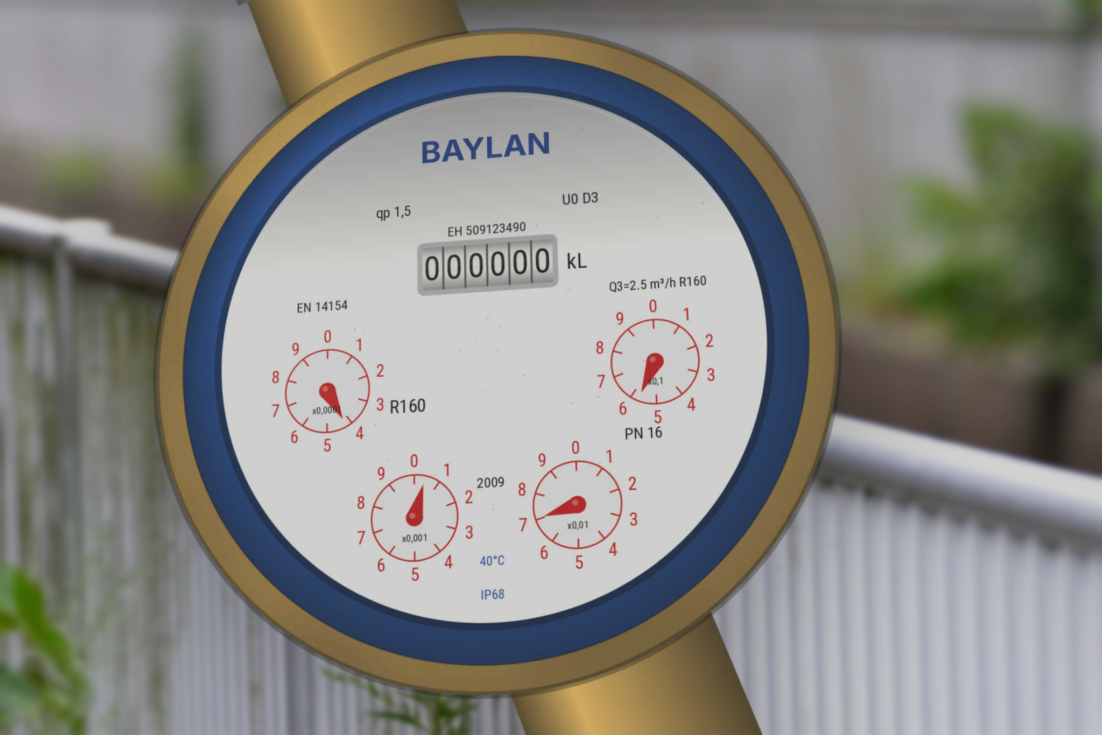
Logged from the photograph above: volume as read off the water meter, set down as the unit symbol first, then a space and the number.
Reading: kL 0.5704
